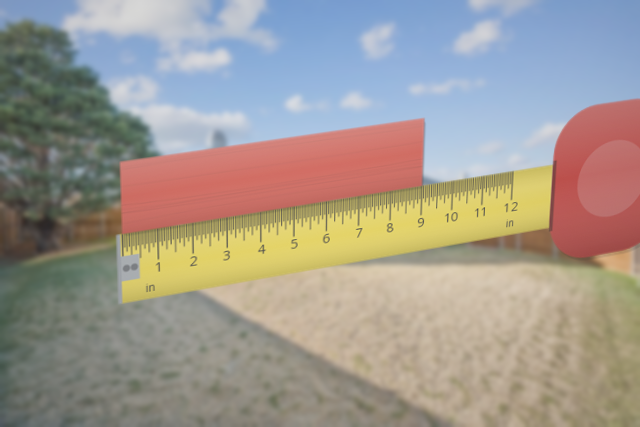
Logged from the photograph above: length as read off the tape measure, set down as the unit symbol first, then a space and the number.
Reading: in 9
